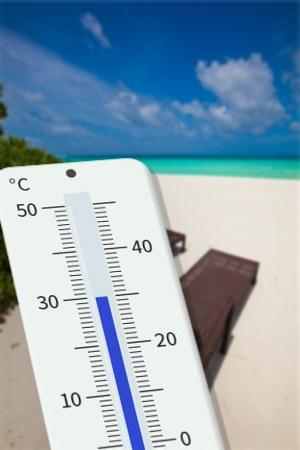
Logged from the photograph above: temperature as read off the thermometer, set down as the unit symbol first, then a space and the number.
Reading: °C 30
